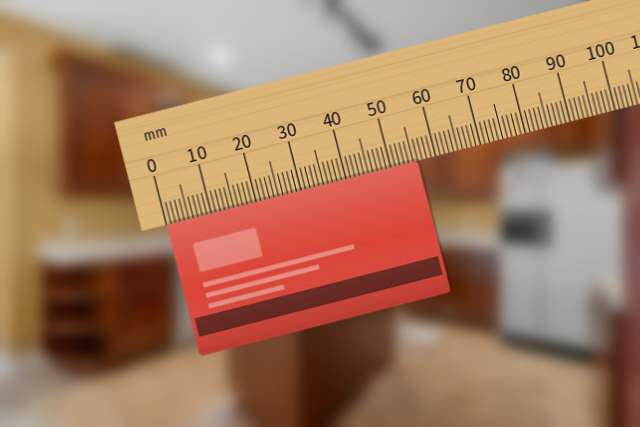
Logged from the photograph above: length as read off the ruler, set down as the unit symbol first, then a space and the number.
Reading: mm 56
